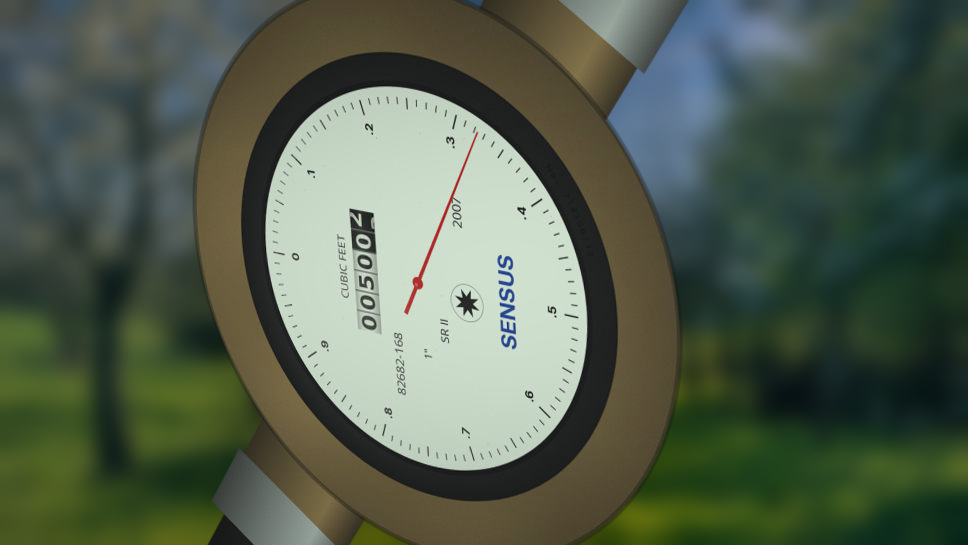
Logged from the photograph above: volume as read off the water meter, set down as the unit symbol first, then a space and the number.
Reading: ft³ 5002.32
